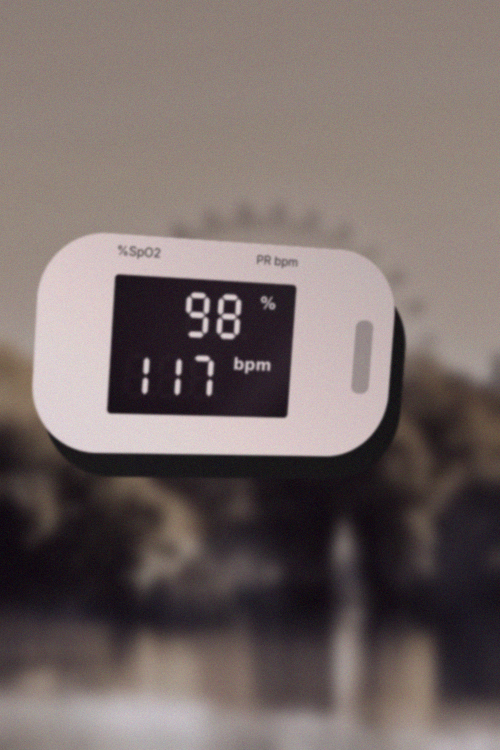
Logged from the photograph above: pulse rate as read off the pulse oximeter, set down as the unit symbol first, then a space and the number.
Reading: bpm 117
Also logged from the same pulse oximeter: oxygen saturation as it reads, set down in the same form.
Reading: % 98
